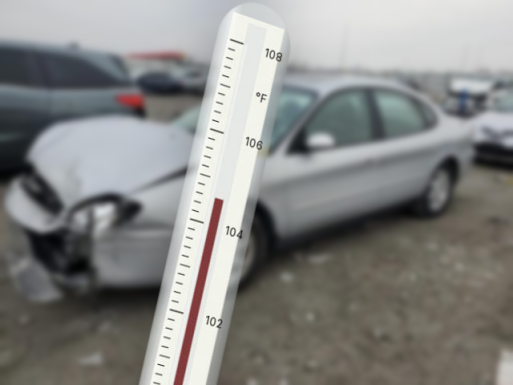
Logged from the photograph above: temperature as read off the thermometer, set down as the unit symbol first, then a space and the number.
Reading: °F 104.6
